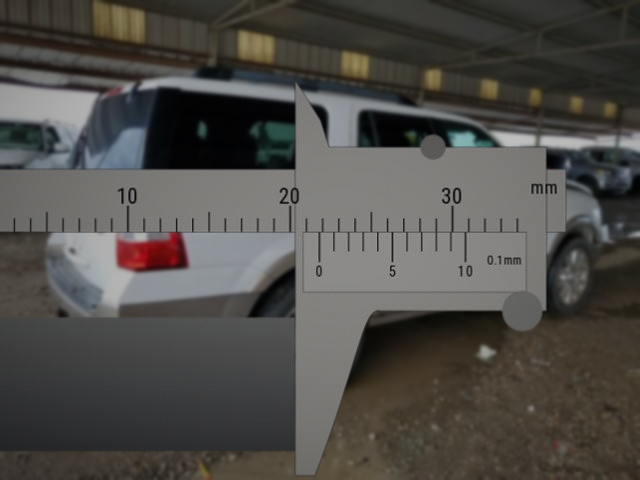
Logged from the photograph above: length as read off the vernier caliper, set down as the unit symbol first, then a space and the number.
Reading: mm 21.8
